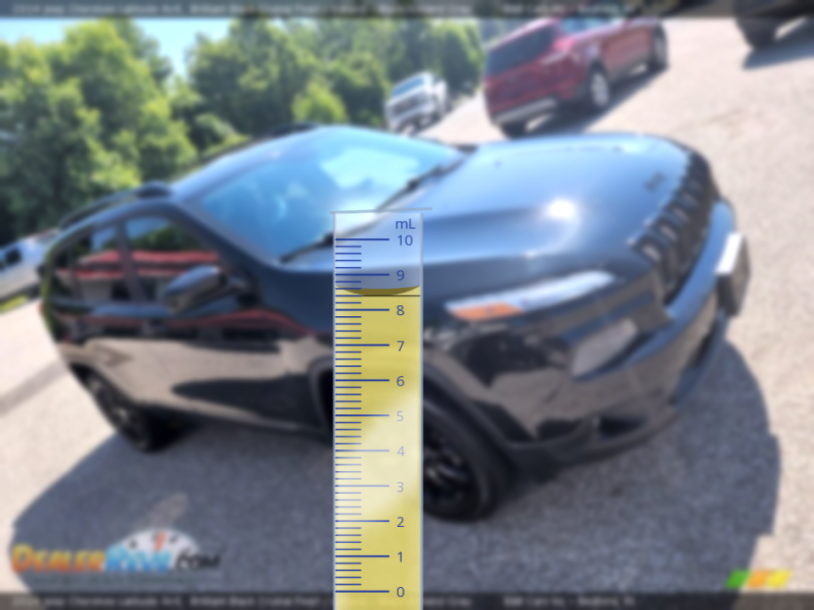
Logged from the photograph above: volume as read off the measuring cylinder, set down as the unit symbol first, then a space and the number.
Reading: mL 8.4
